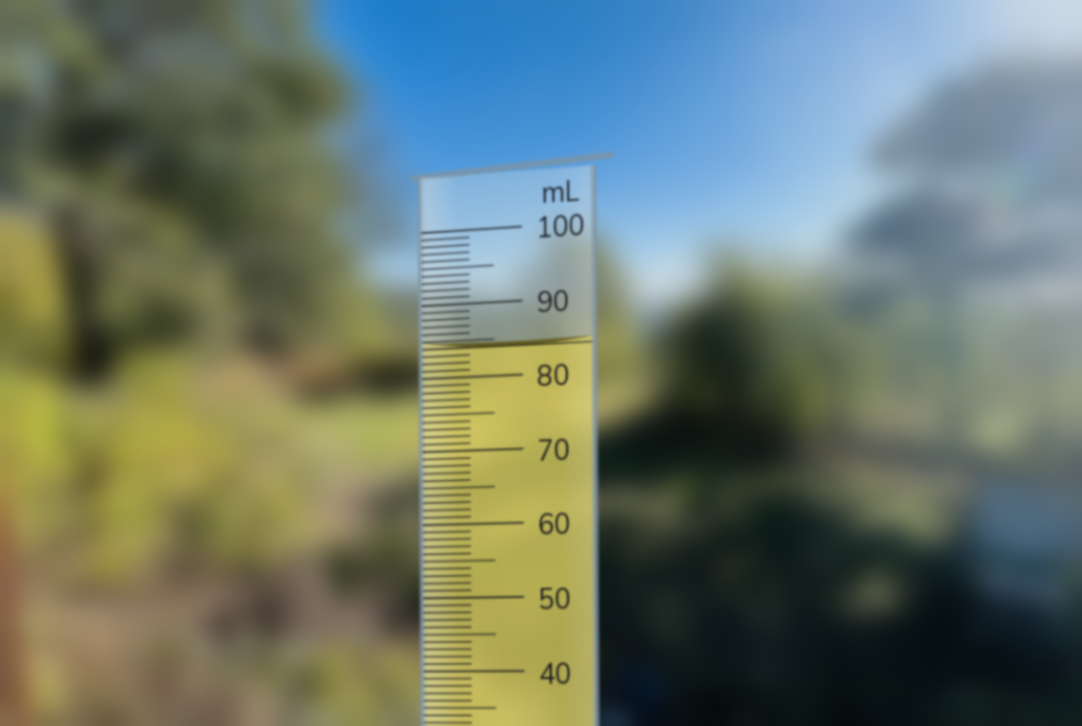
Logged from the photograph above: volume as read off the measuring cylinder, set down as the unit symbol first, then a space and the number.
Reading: mL 84
